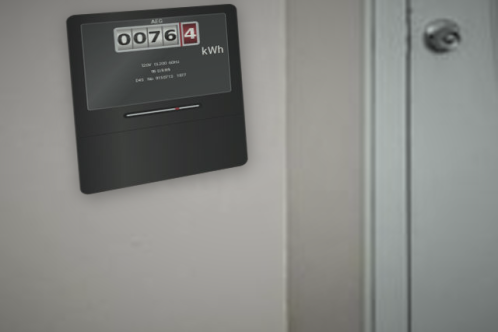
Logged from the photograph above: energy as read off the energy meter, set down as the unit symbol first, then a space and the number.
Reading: kWh 76.4
